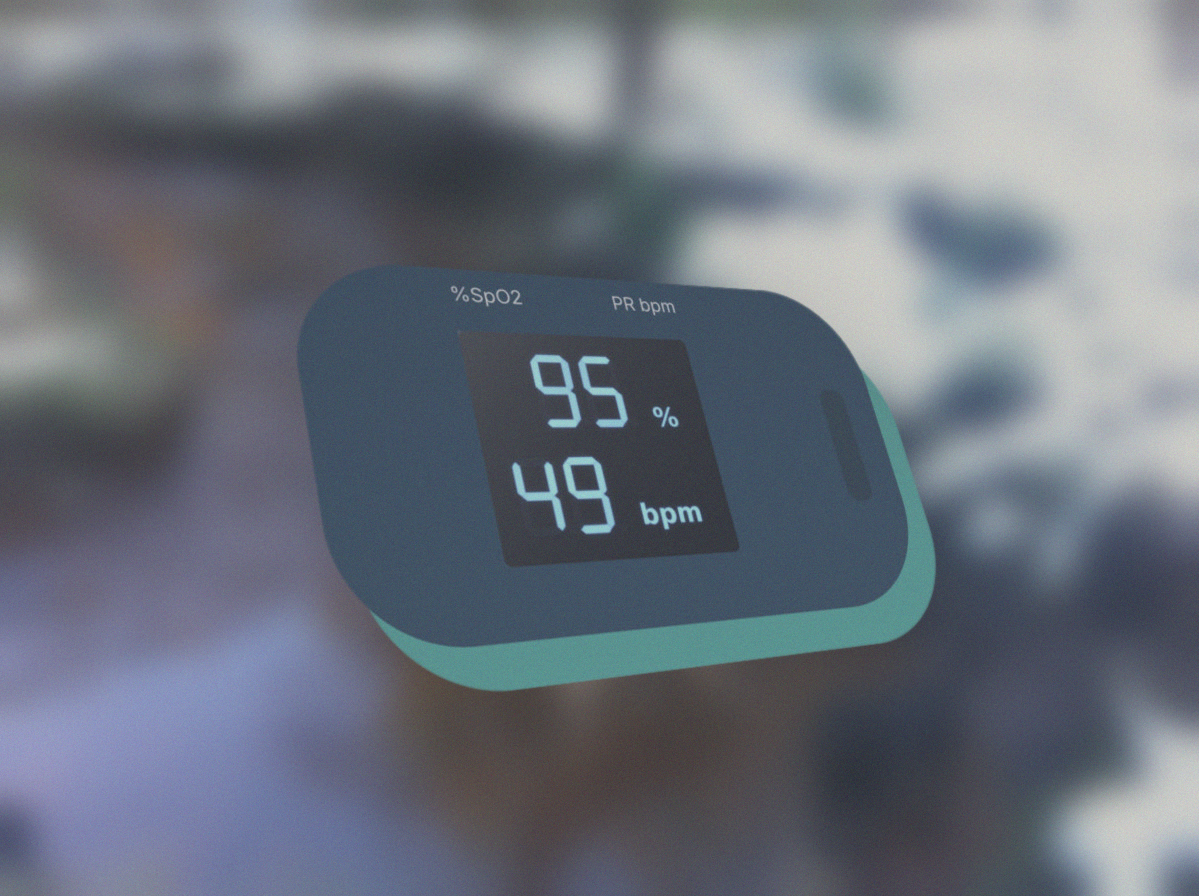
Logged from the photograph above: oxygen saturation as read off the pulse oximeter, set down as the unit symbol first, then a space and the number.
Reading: % 95
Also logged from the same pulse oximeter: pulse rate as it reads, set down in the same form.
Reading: bpm 49
